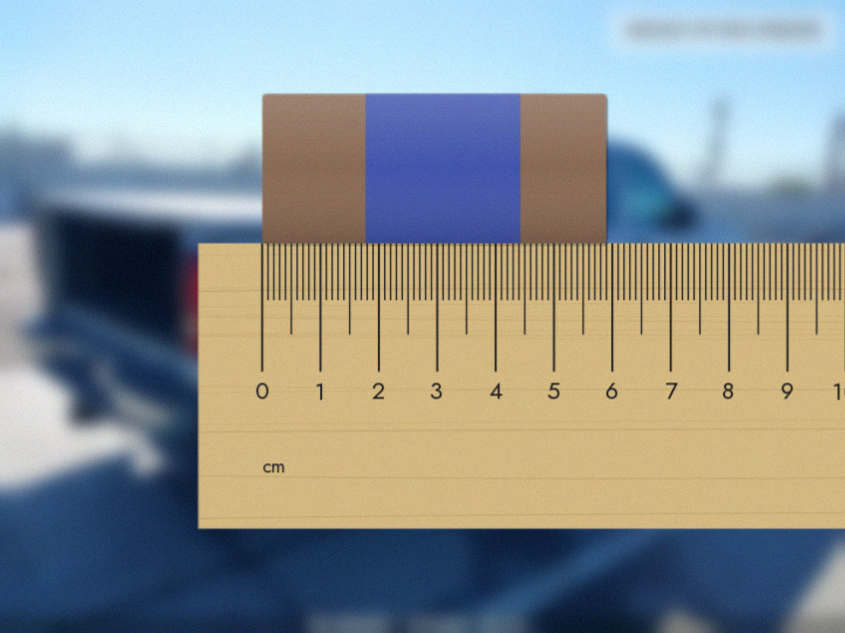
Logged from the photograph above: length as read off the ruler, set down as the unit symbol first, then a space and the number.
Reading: cm 5.9
